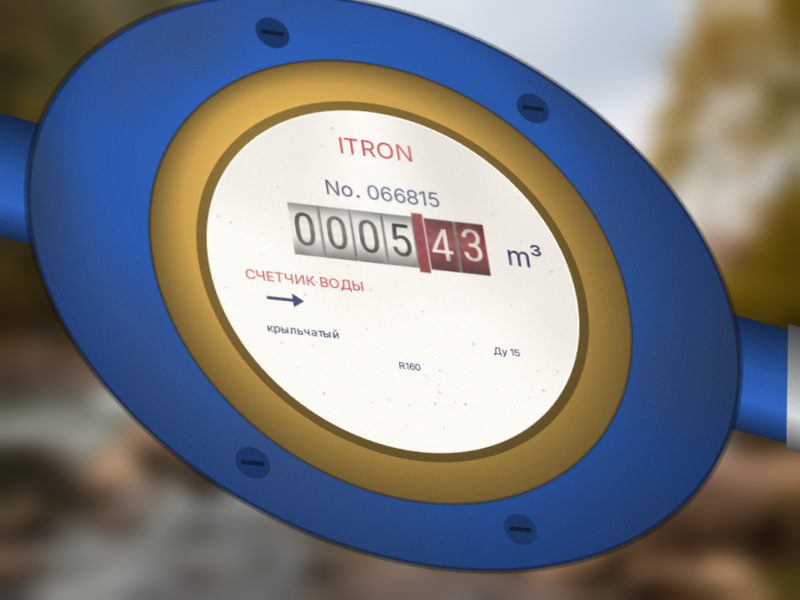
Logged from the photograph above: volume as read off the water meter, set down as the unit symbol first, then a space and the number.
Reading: m³ 5.43
